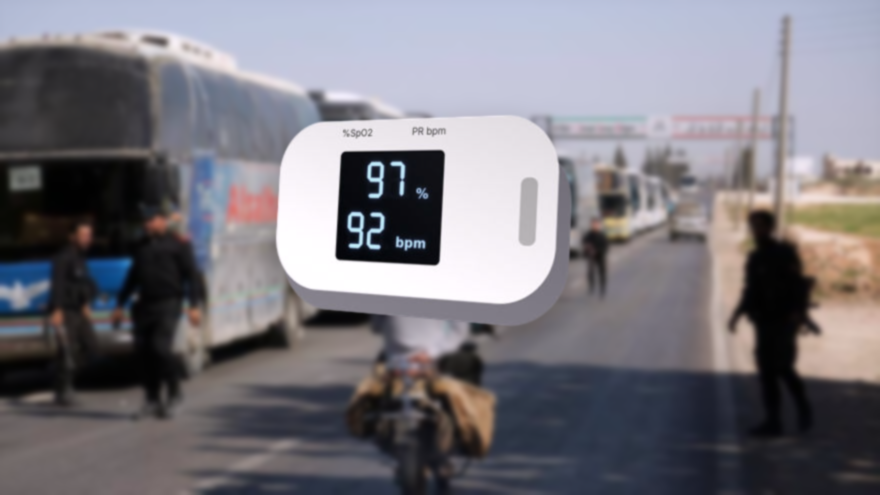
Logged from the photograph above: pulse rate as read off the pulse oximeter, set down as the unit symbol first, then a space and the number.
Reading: bpm 92
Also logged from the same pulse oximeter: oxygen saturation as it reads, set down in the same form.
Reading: % 97
